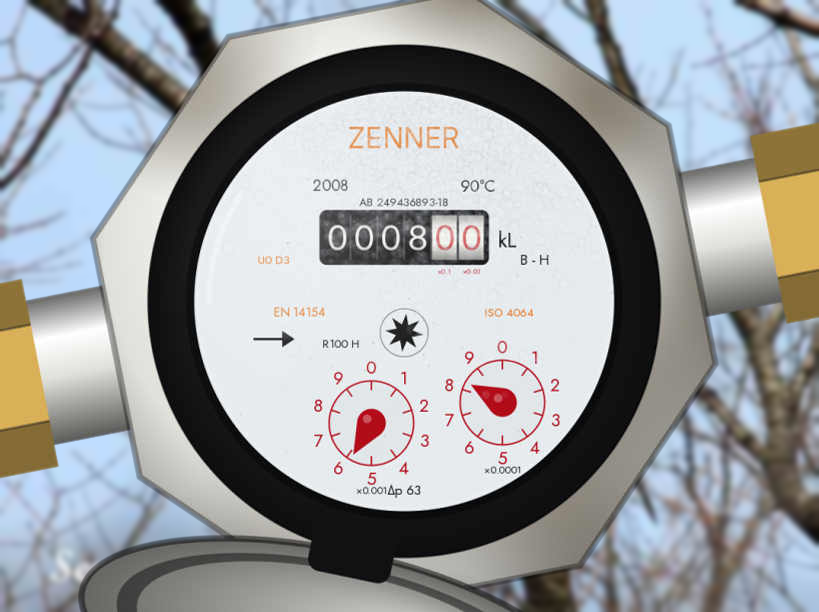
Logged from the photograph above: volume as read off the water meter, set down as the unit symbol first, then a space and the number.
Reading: kL 8.0058
